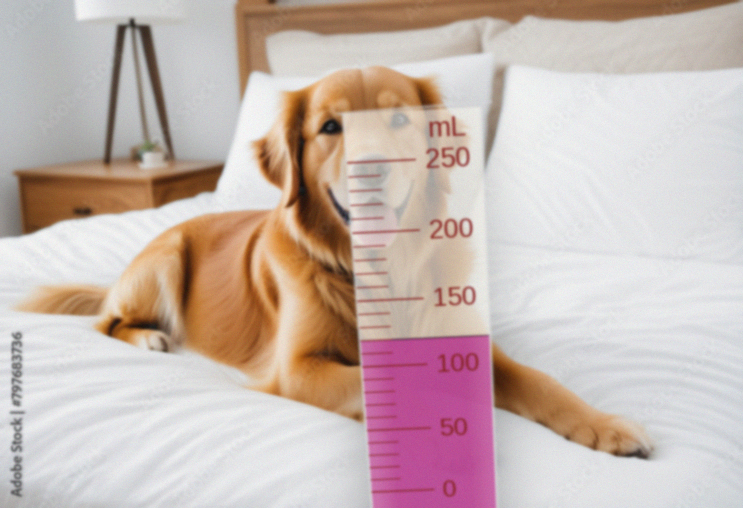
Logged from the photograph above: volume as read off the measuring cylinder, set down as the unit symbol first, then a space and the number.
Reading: mL 120
